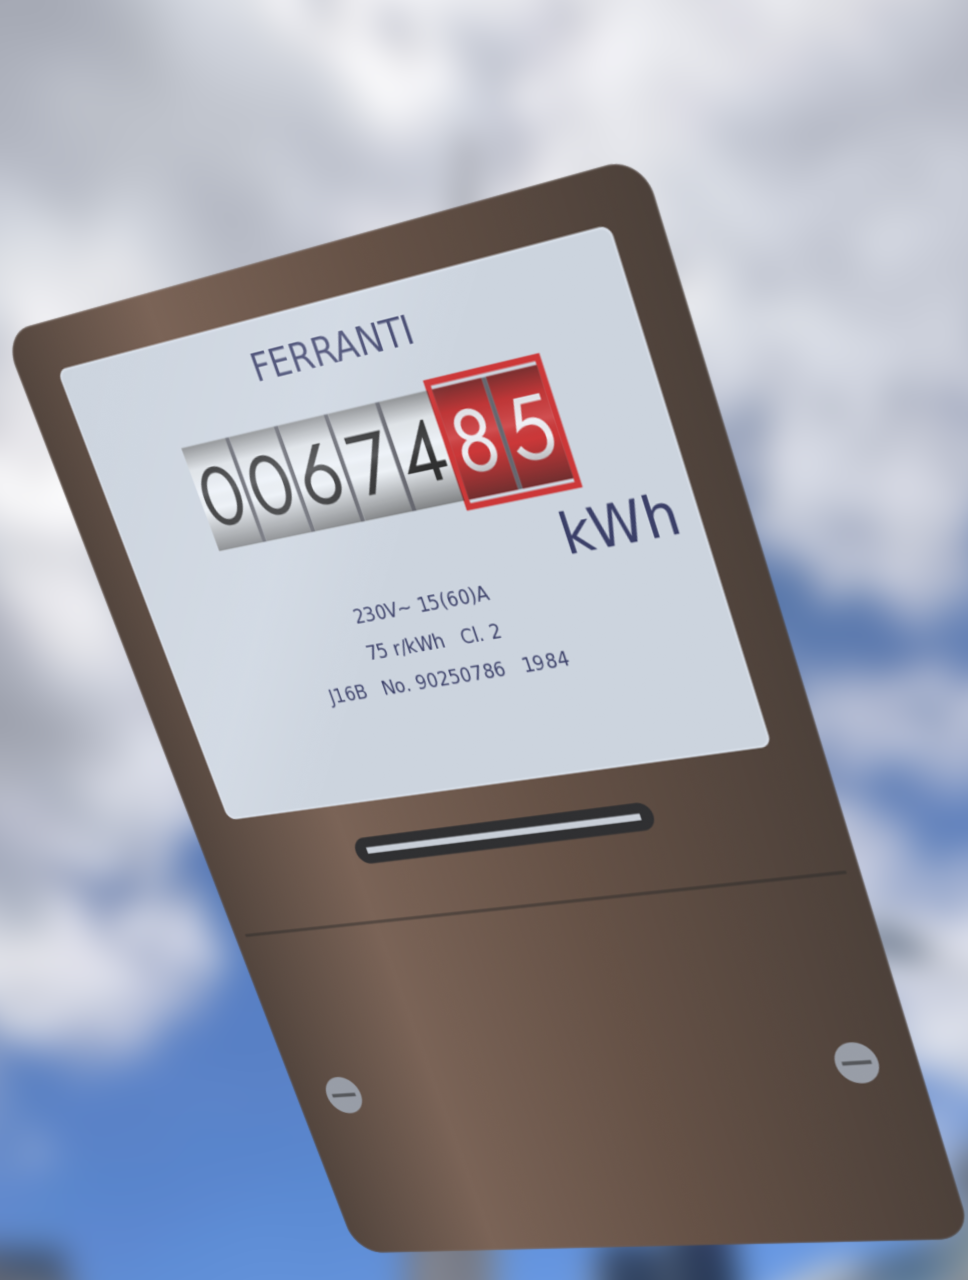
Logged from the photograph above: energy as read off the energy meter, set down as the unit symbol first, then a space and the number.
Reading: kWh 674.85
